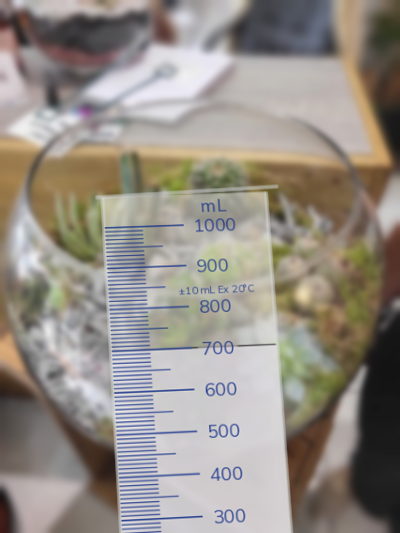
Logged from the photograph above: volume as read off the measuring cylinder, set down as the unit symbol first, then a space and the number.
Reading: mL 700
